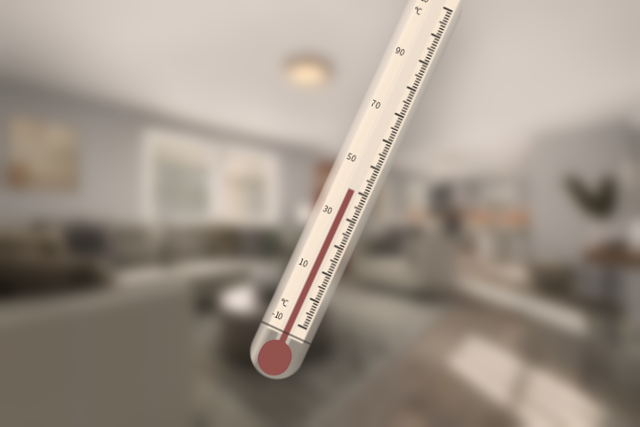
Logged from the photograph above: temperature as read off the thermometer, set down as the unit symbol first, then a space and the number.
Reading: °C 40
